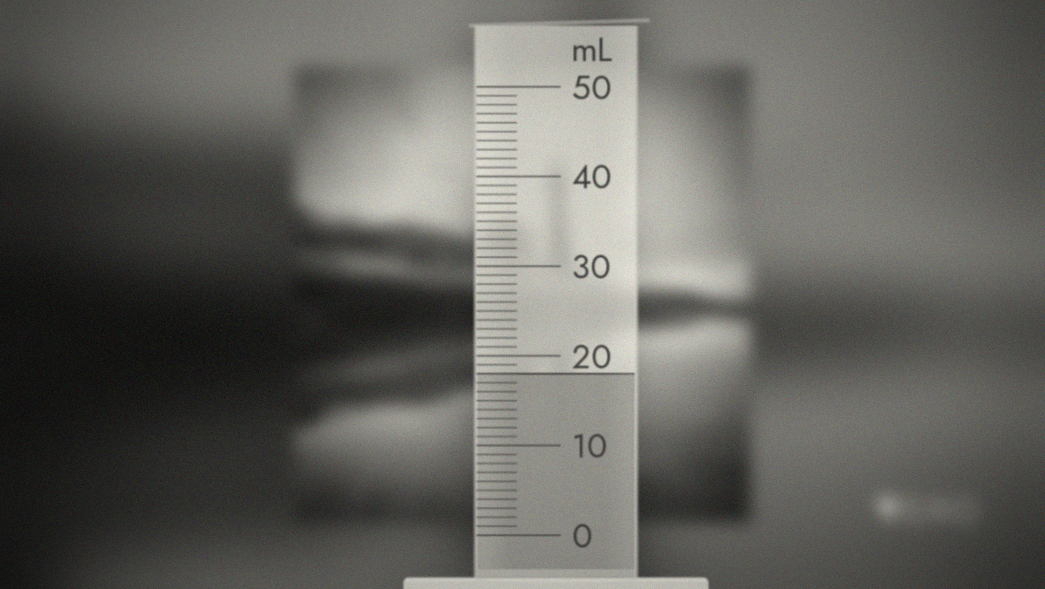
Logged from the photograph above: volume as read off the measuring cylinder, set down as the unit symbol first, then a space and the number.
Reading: mL 18
